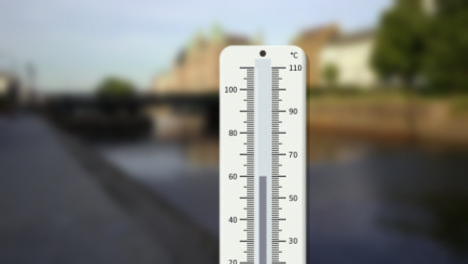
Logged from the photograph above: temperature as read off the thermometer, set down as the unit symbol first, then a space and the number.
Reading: °C 60
